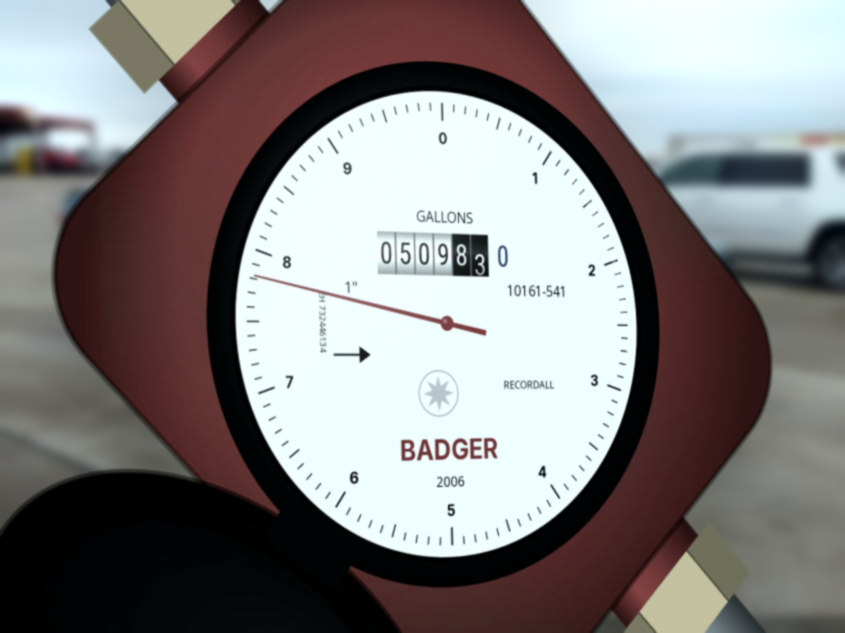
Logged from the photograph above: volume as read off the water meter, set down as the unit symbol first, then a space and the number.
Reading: gal 509827.8
